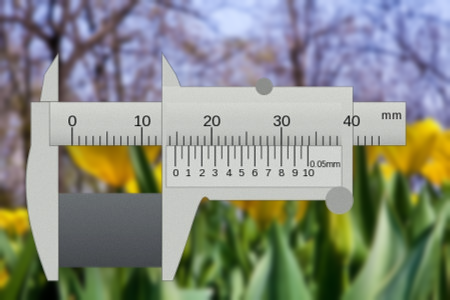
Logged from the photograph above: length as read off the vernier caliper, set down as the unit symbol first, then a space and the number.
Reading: mm 14.8
